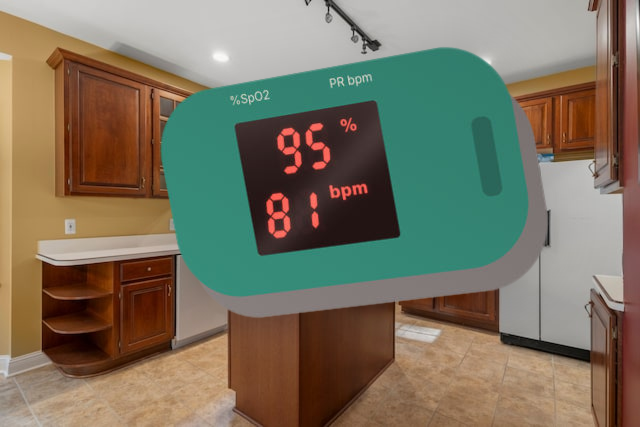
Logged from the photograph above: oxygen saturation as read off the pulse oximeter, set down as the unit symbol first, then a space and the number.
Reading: % 95
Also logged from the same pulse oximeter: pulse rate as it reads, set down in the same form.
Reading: bpm 81
